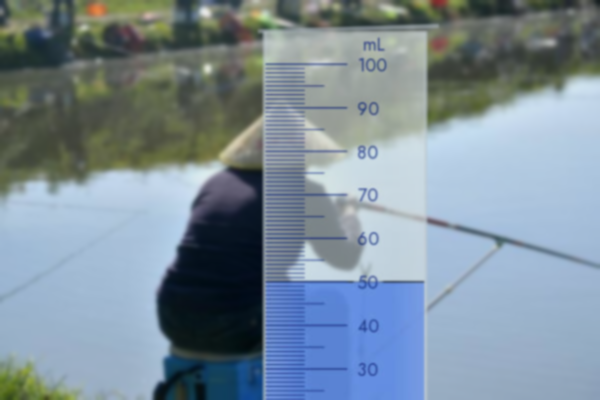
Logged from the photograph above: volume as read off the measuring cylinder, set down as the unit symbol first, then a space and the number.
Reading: mL 50
